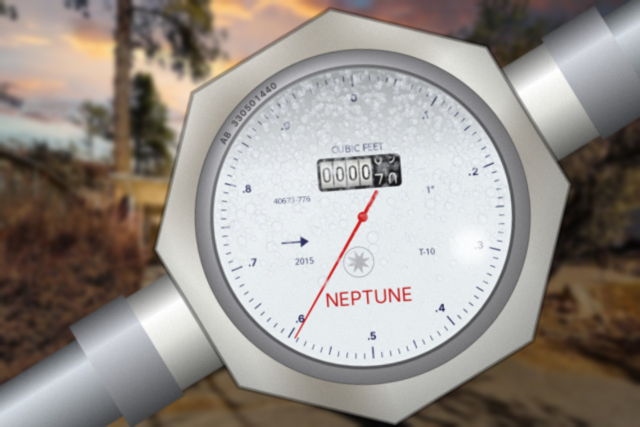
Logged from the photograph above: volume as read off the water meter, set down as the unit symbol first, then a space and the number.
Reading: ft³ 69.59
